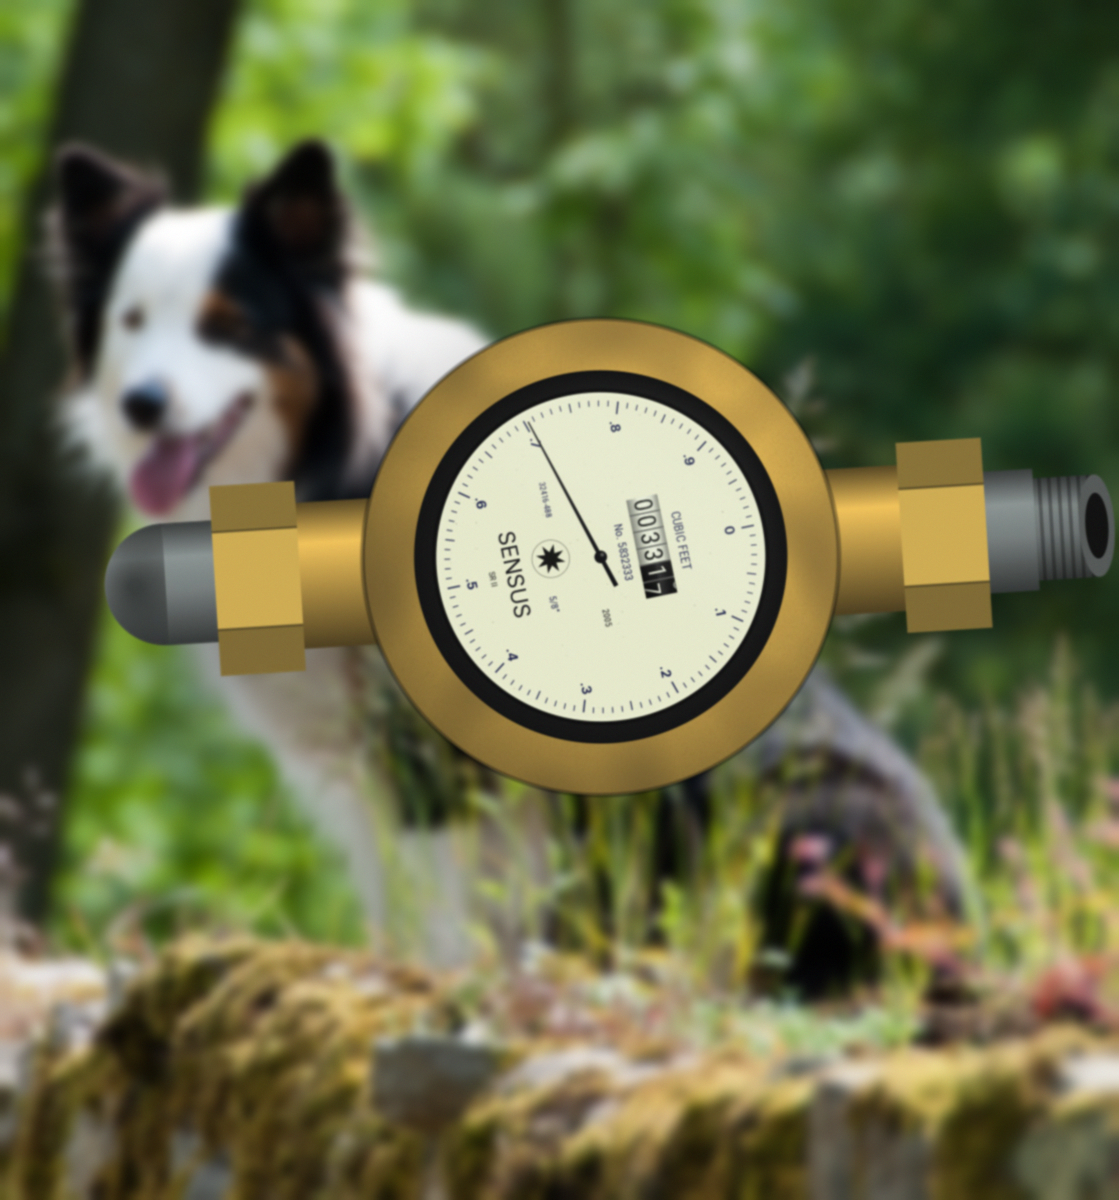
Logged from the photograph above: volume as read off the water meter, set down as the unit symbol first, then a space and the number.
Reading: ft³ 3316.70
